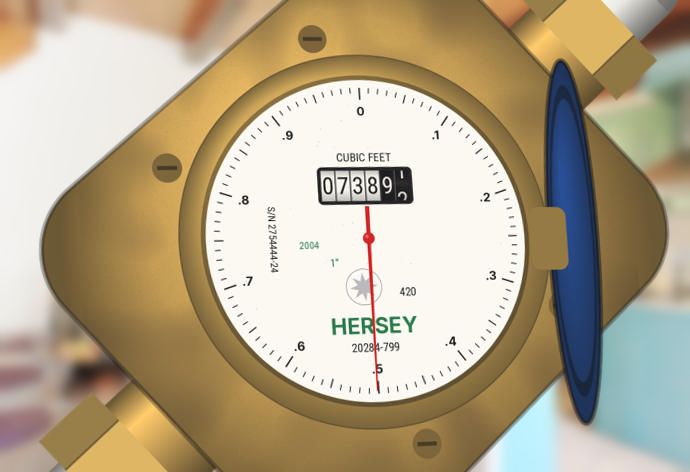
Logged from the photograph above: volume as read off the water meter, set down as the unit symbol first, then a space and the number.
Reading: ft³ 73891.50
